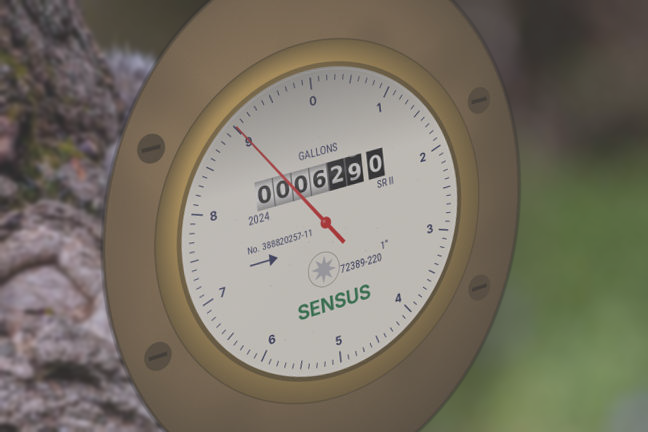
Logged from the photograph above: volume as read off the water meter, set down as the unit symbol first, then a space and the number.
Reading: gal 6289.0
